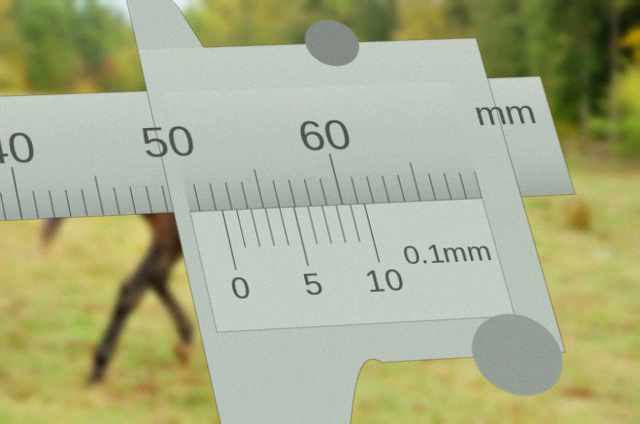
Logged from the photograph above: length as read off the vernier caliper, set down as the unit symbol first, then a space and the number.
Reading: mm 52.4
